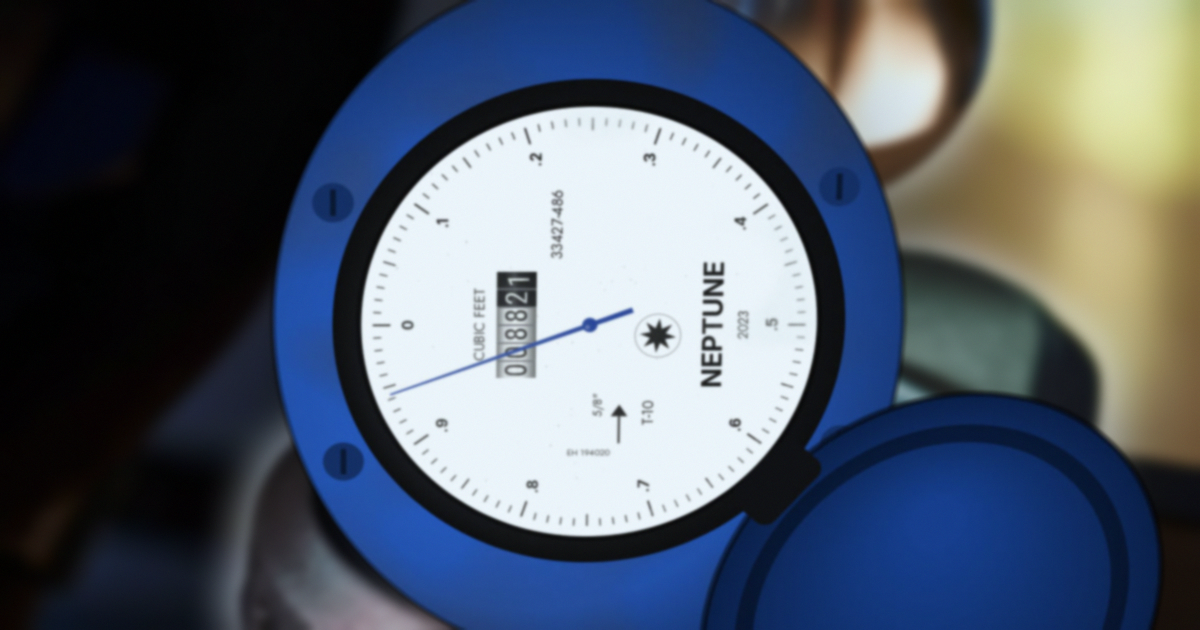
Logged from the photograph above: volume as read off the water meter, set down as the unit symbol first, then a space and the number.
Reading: ft³ 8820.94
